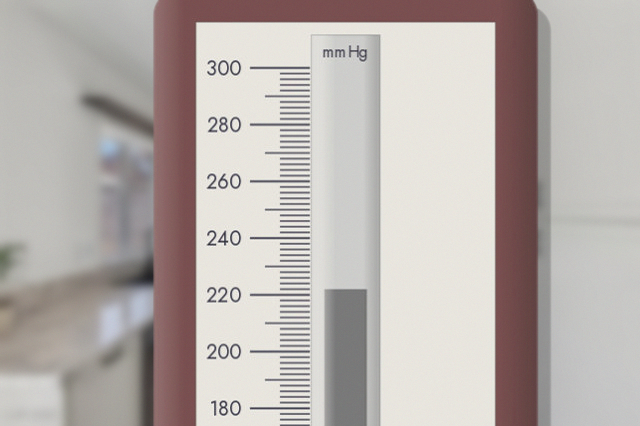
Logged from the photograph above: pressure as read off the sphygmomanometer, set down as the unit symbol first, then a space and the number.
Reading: mmHg 222
